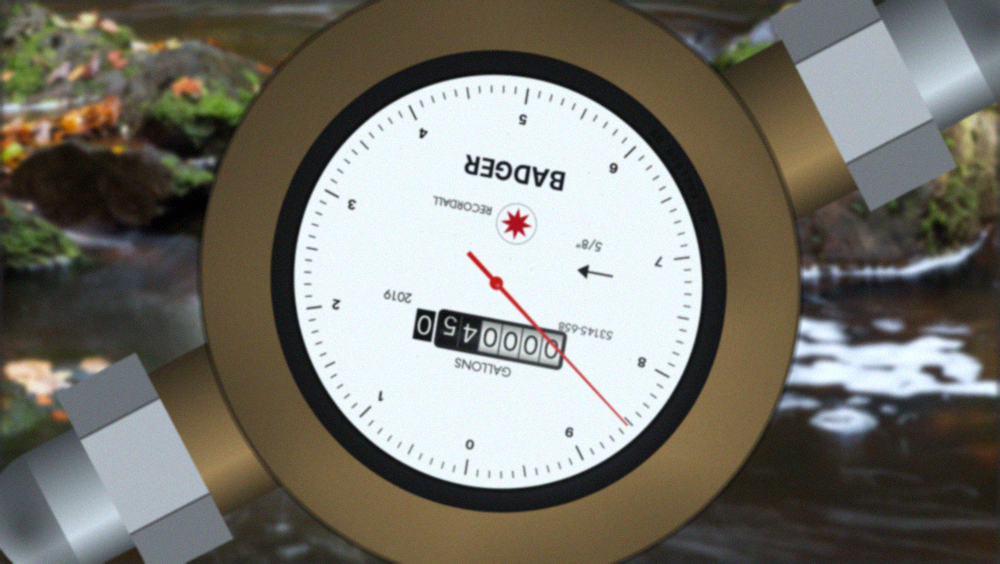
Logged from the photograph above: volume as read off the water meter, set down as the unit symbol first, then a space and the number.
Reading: gal 448.5
